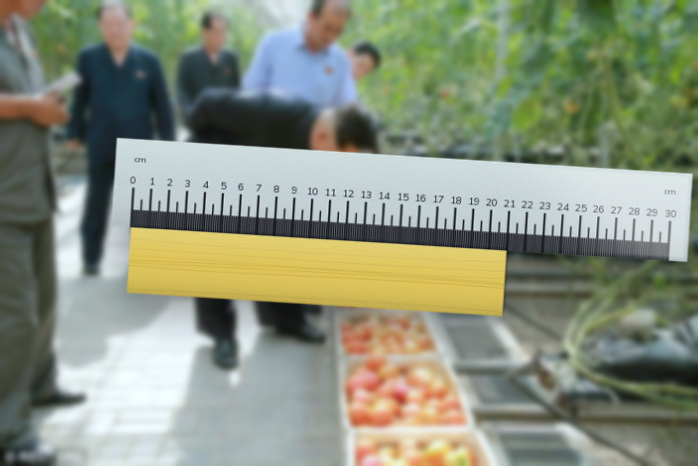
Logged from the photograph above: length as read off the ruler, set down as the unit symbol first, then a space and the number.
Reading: cm 21
